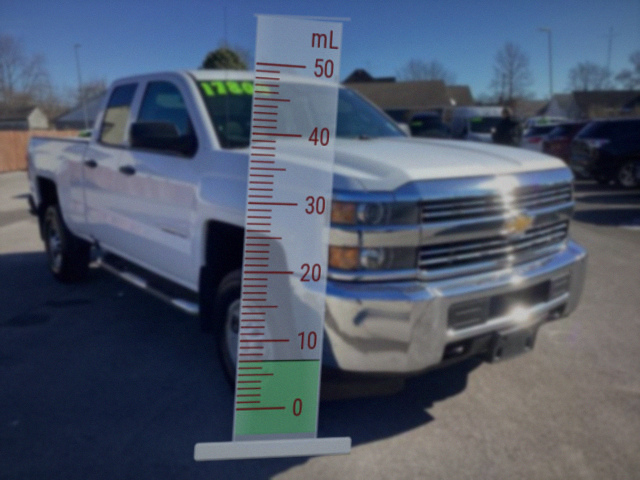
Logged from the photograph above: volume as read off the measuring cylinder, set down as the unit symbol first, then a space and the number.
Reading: mL 7
